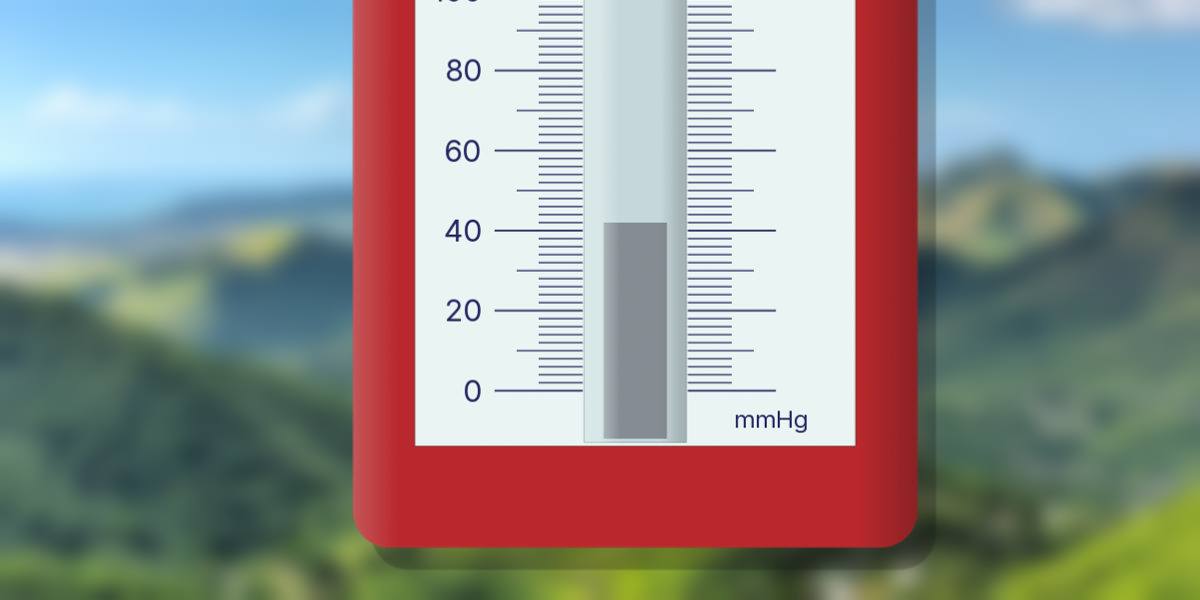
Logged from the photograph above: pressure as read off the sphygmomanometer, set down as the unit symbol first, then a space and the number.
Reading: mmHg 42
